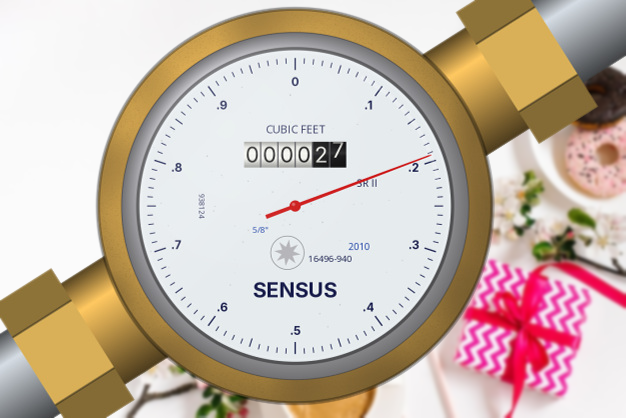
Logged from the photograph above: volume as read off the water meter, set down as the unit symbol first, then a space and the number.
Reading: ft³ 27.19
